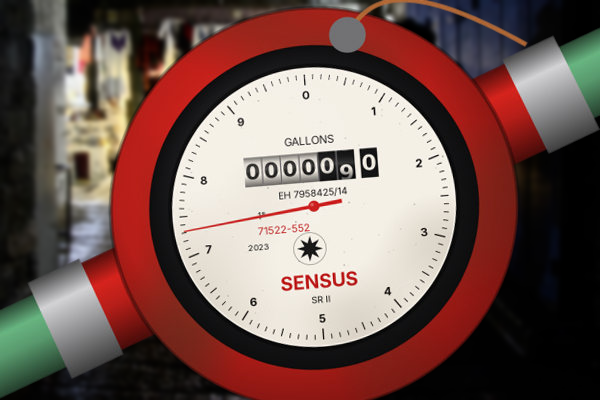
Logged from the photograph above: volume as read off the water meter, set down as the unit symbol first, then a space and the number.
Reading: gal 87.3
